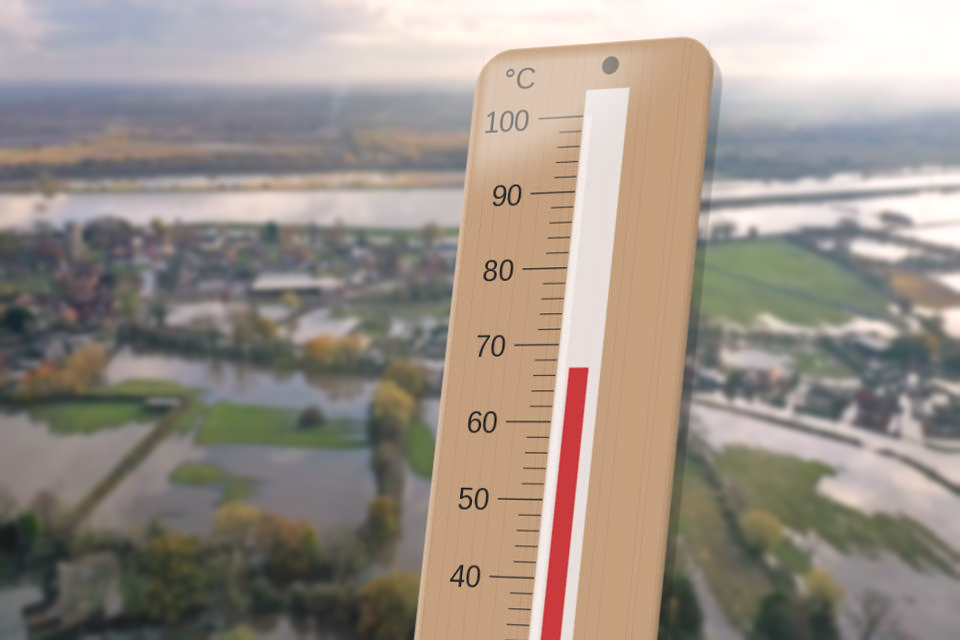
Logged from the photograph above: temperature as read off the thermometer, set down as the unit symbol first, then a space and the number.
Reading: °C 67
